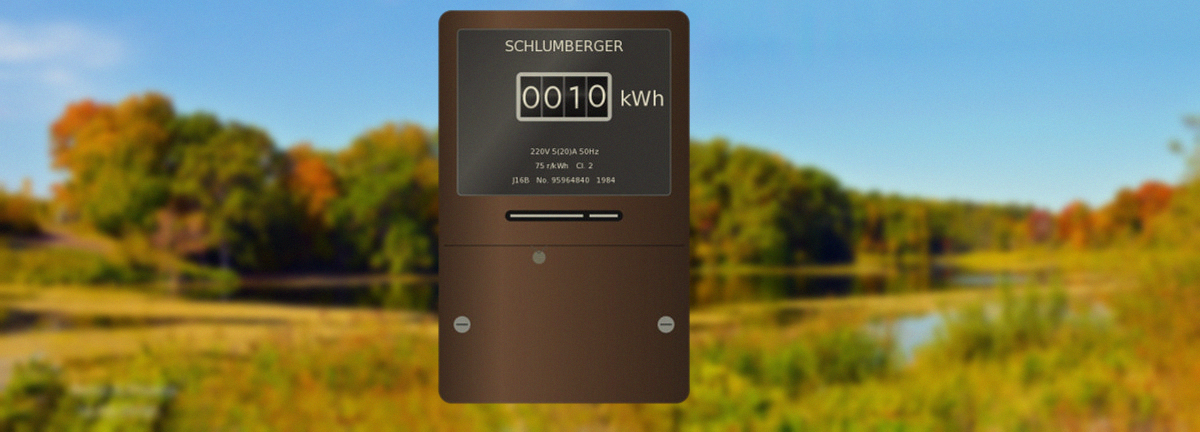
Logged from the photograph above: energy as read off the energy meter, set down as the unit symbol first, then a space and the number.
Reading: kWh 10
